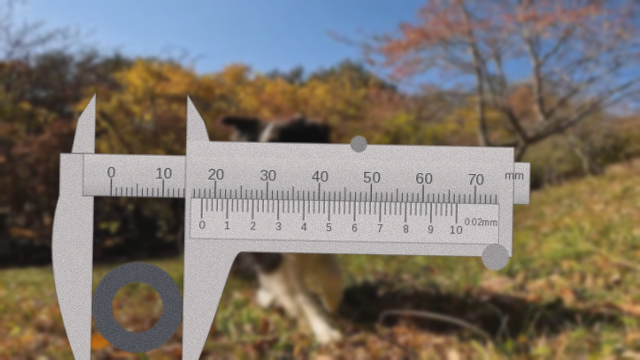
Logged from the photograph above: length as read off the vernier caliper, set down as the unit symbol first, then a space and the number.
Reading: mm 17.5
